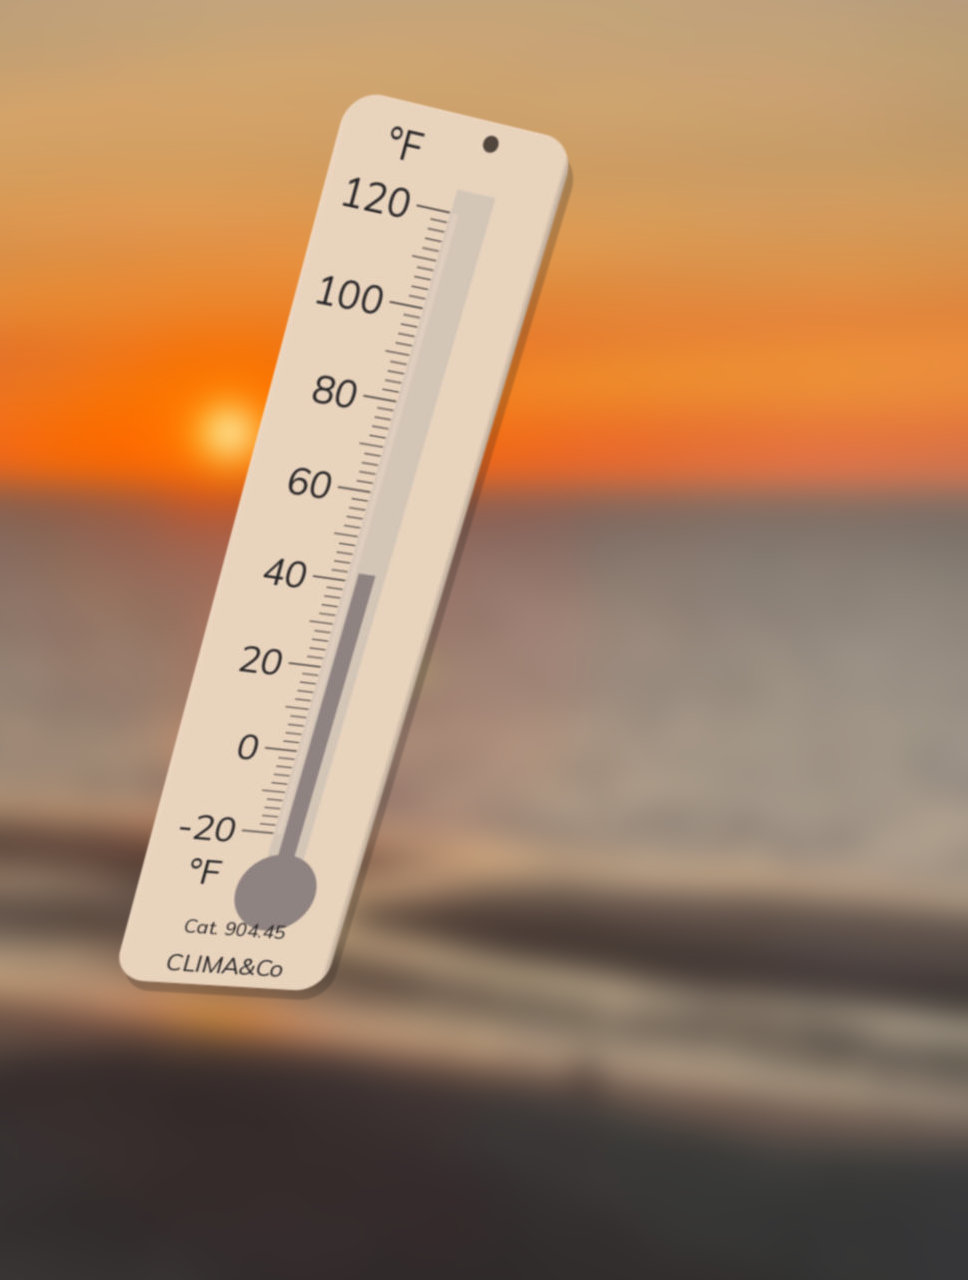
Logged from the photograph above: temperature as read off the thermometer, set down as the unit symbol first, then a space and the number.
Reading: °F 42
